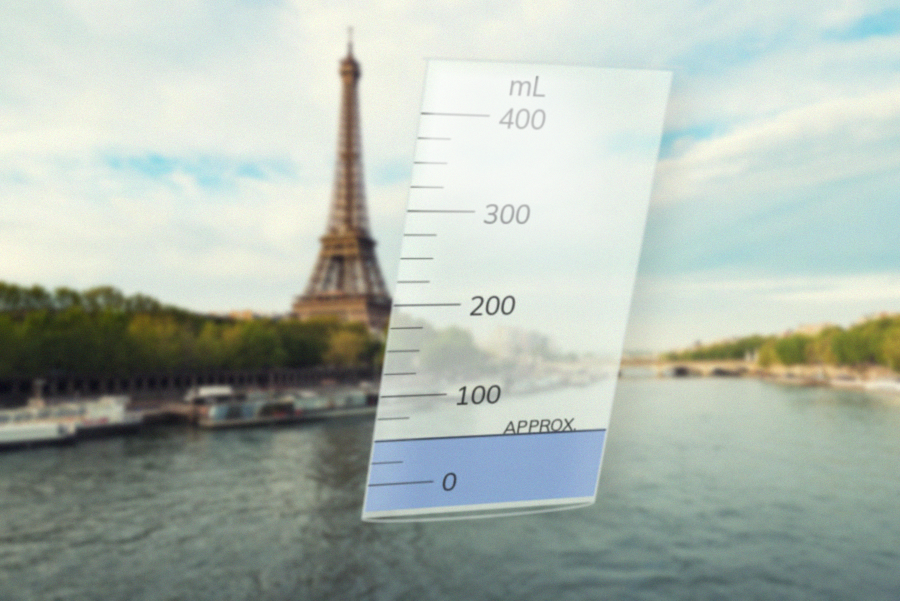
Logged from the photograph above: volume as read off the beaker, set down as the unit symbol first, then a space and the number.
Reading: mL 50
